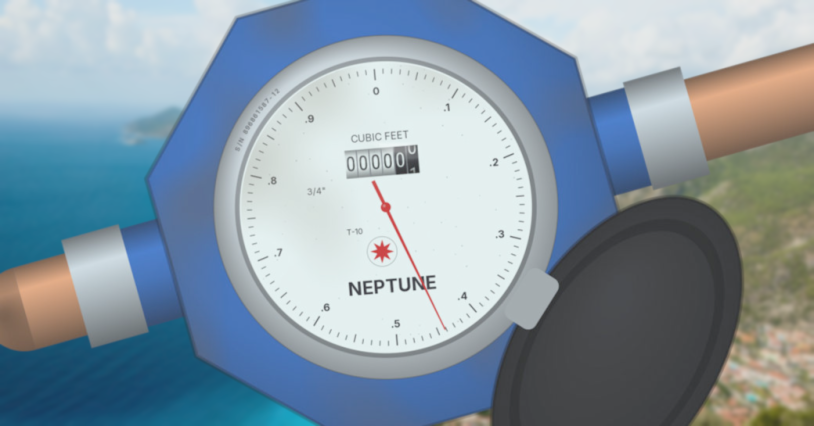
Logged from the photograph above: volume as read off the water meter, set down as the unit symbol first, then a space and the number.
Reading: ft³ 0.44
